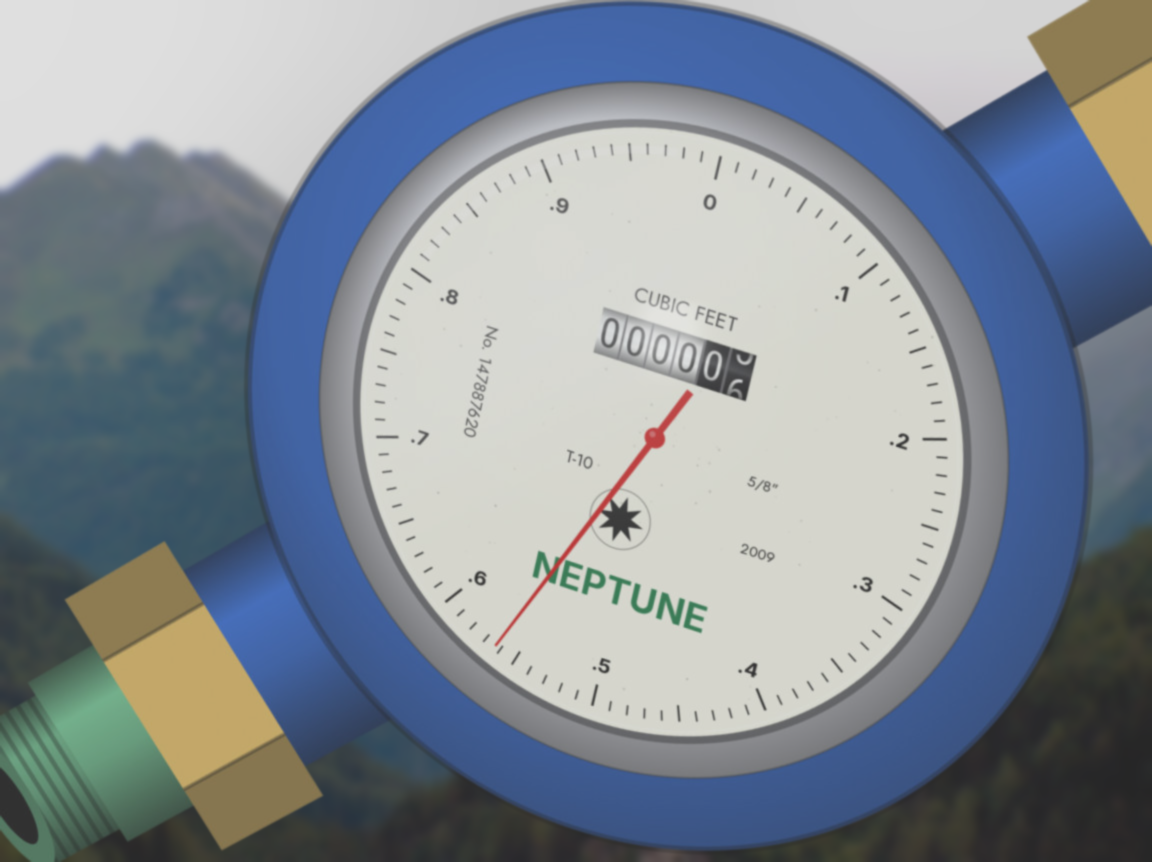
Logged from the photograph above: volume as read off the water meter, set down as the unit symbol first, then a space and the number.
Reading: ft³ 5.56
